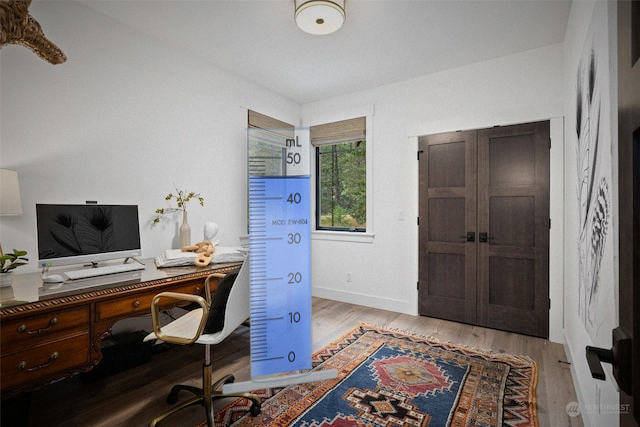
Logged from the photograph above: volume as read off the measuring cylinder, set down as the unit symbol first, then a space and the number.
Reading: mL 45
